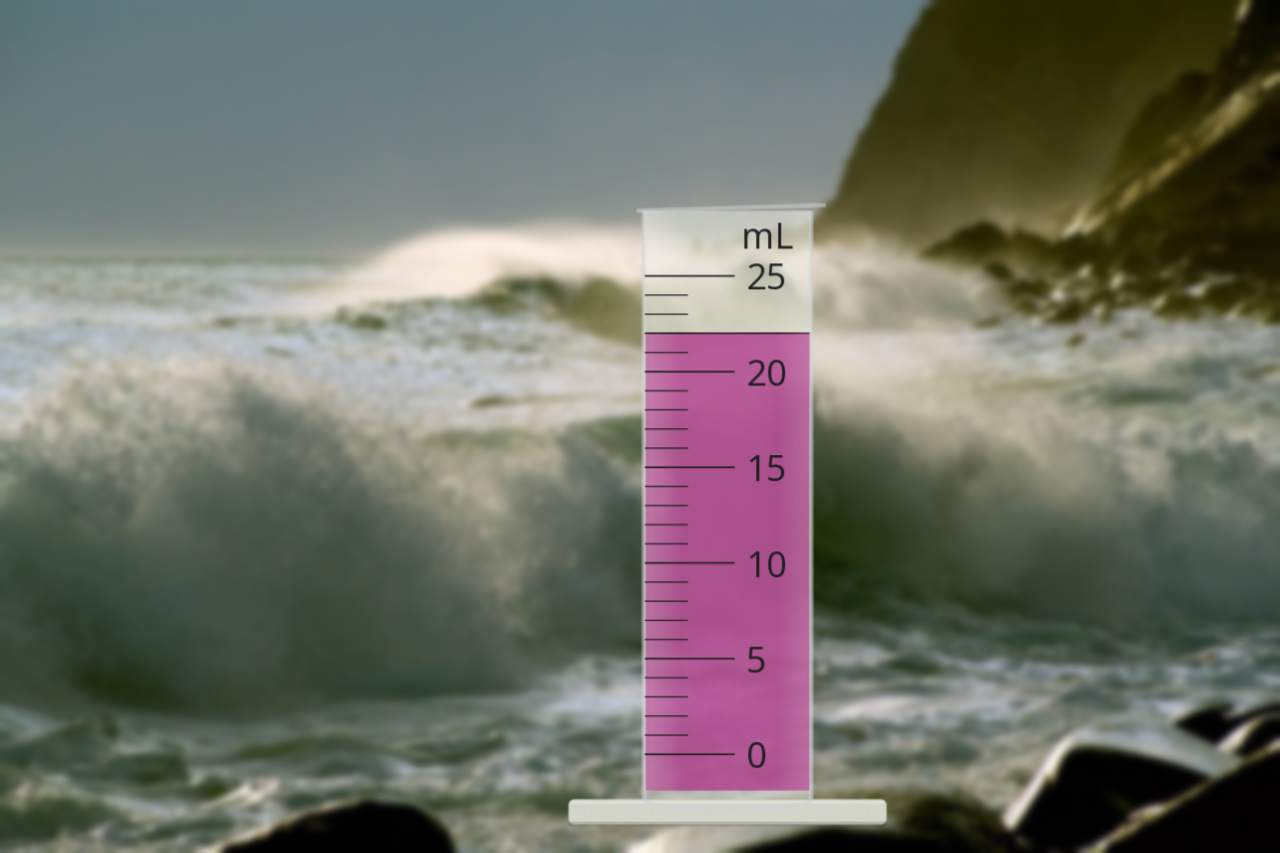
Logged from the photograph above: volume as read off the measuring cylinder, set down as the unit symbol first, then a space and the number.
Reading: mL 22
